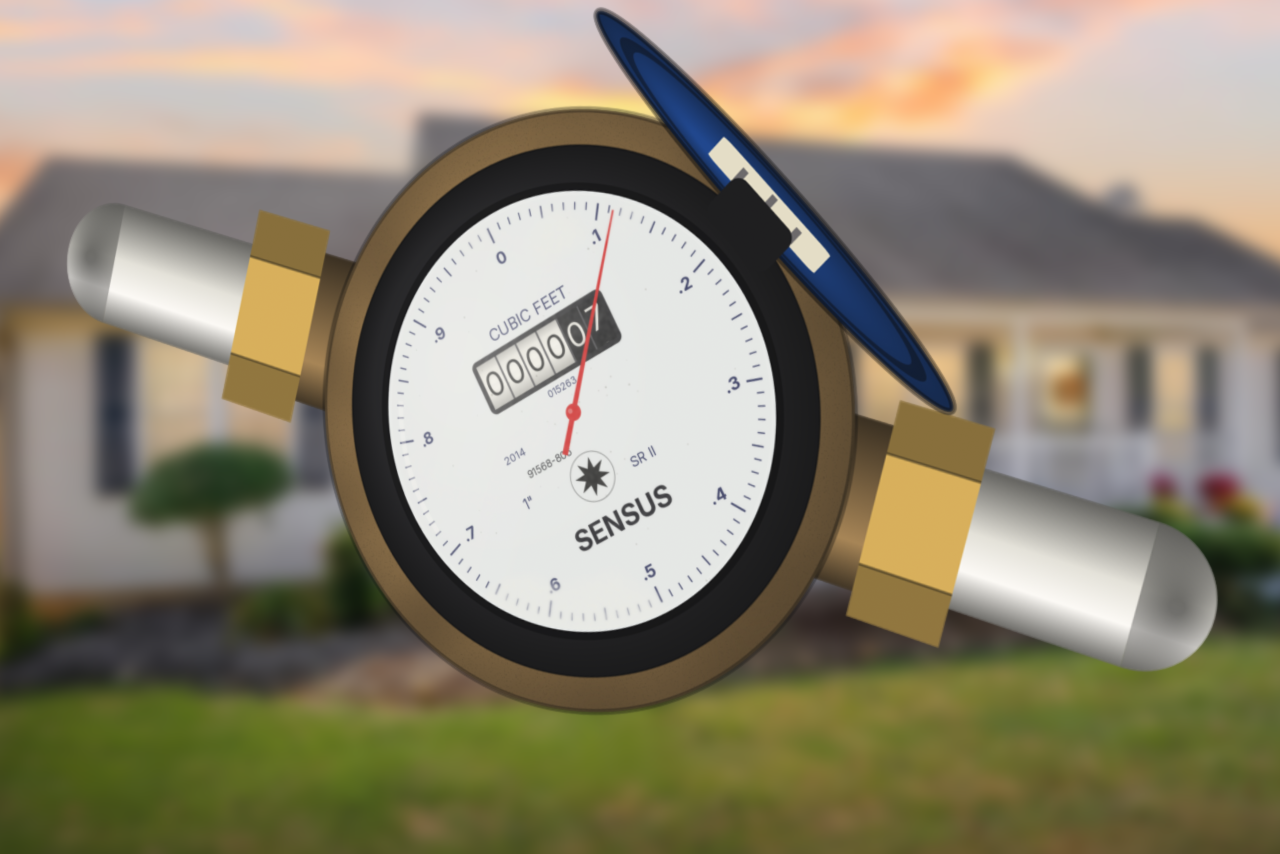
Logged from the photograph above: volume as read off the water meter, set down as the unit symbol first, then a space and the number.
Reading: ft³ 7.11
